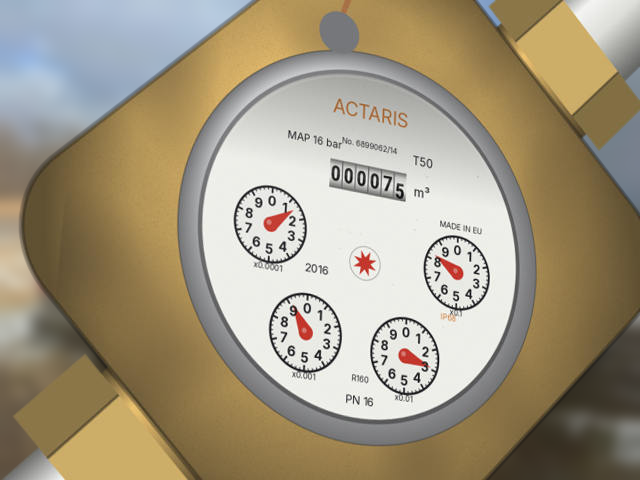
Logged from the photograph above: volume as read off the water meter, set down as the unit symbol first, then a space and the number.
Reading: m³ 74.8291
